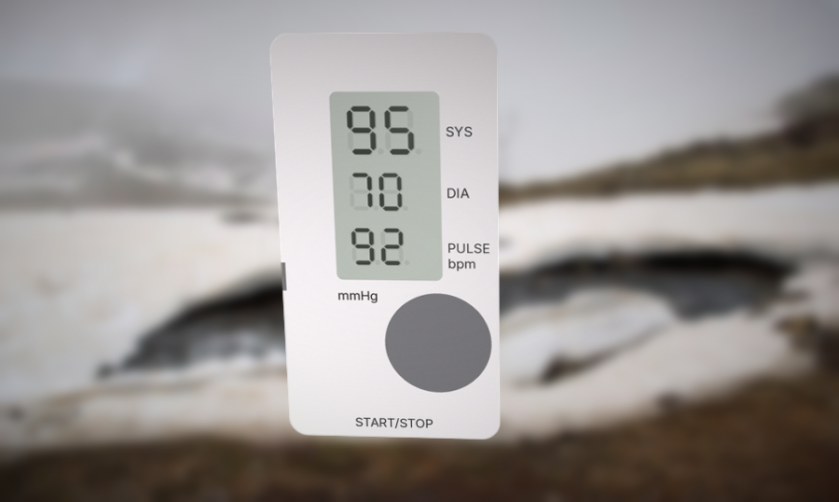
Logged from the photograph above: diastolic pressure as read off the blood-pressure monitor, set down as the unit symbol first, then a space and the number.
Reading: mmHg 70
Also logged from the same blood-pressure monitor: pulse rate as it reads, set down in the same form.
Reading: bpm 92
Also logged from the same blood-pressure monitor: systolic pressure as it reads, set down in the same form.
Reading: mmHg 95
